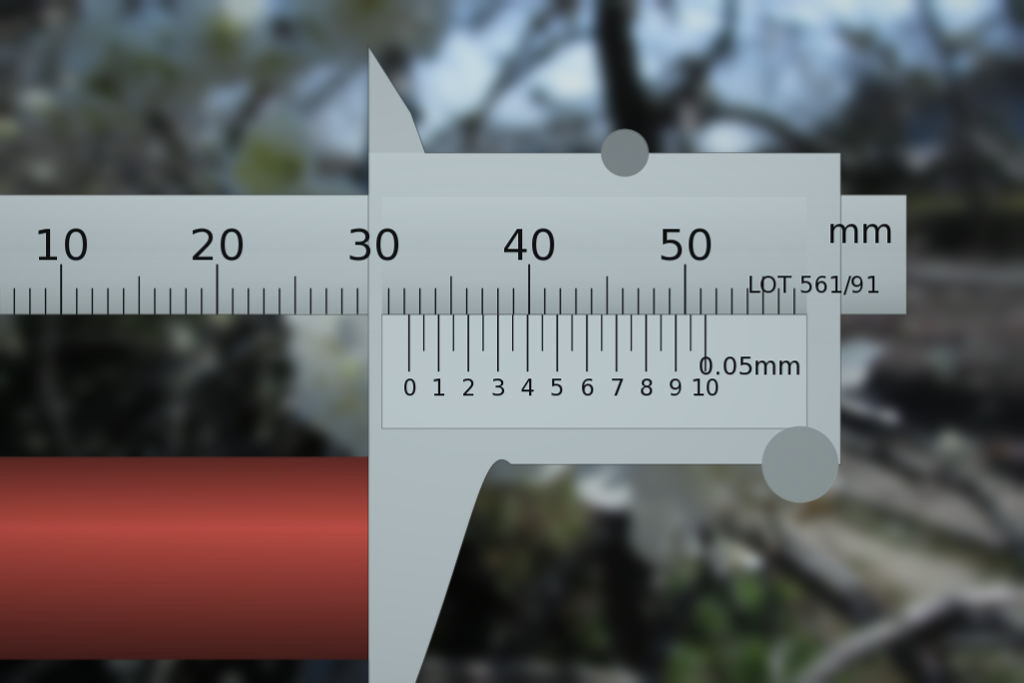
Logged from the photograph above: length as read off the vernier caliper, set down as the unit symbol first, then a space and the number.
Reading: mm 32.3
